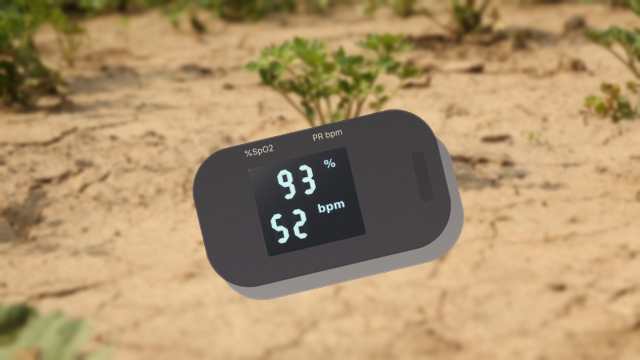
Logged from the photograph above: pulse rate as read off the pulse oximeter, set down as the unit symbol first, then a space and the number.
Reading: bpm 52
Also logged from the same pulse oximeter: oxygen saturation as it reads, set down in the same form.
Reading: % 93
